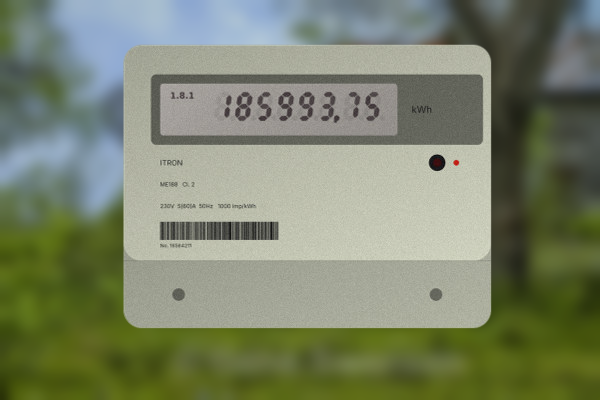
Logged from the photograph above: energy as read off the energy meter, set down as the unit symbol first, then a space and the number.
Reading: kWh 185993.75
